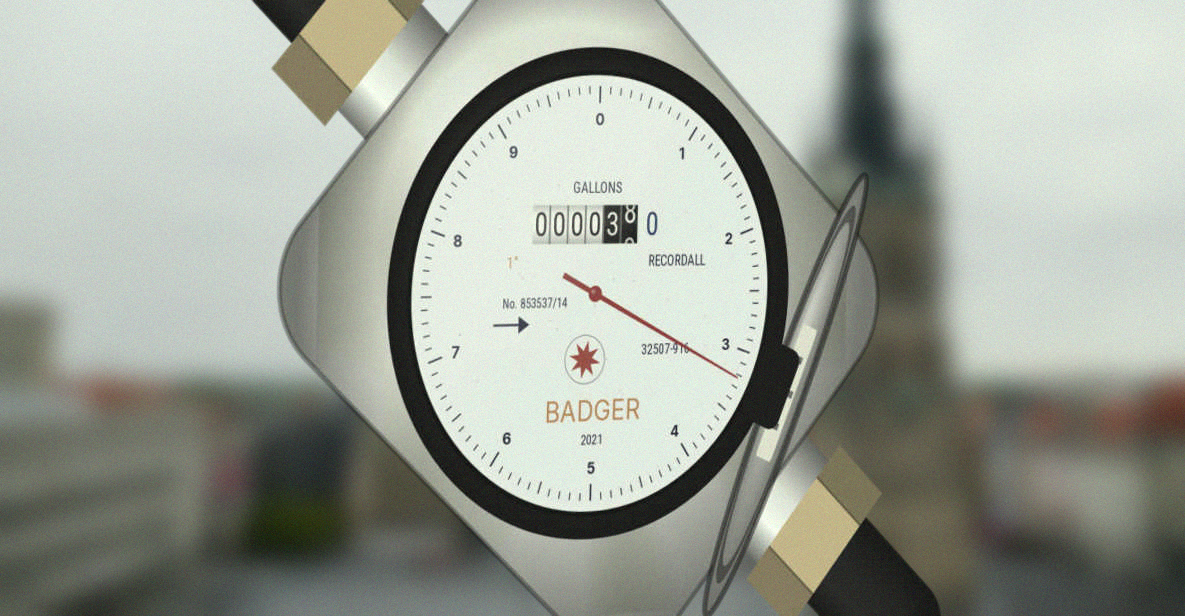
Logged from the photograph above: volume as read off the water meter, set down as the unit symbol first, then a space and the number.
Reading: gal 383.2
